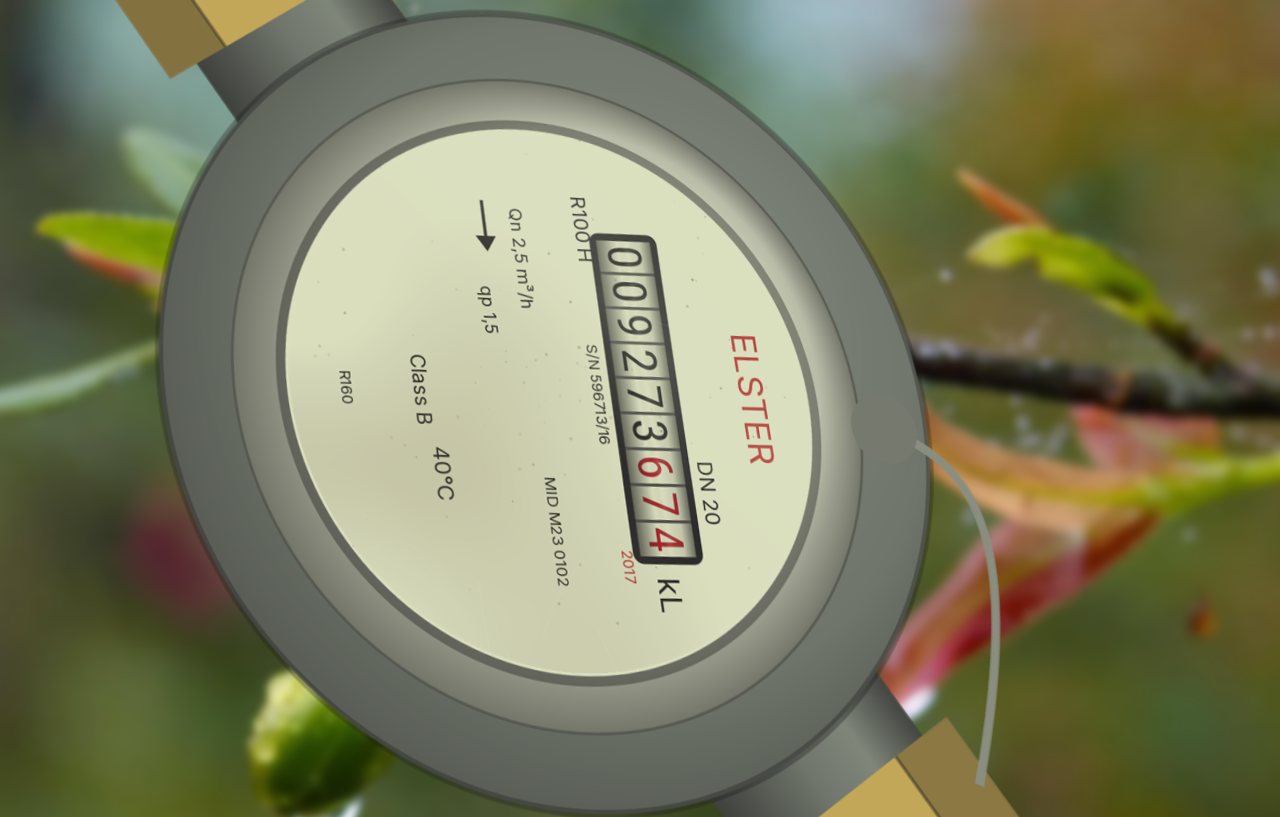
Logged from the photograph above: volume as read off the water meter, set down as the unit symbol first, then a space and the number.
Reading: kL 9273.674
